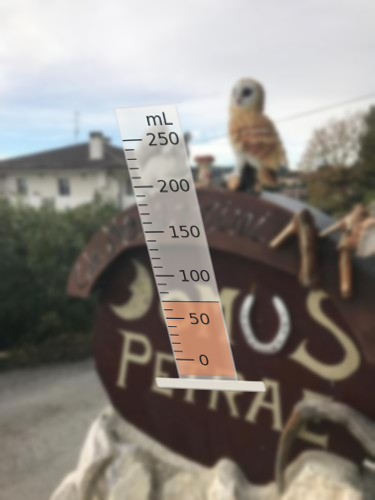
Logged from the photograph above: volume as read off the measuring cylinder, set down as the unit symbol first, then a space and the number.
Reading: mL 70
